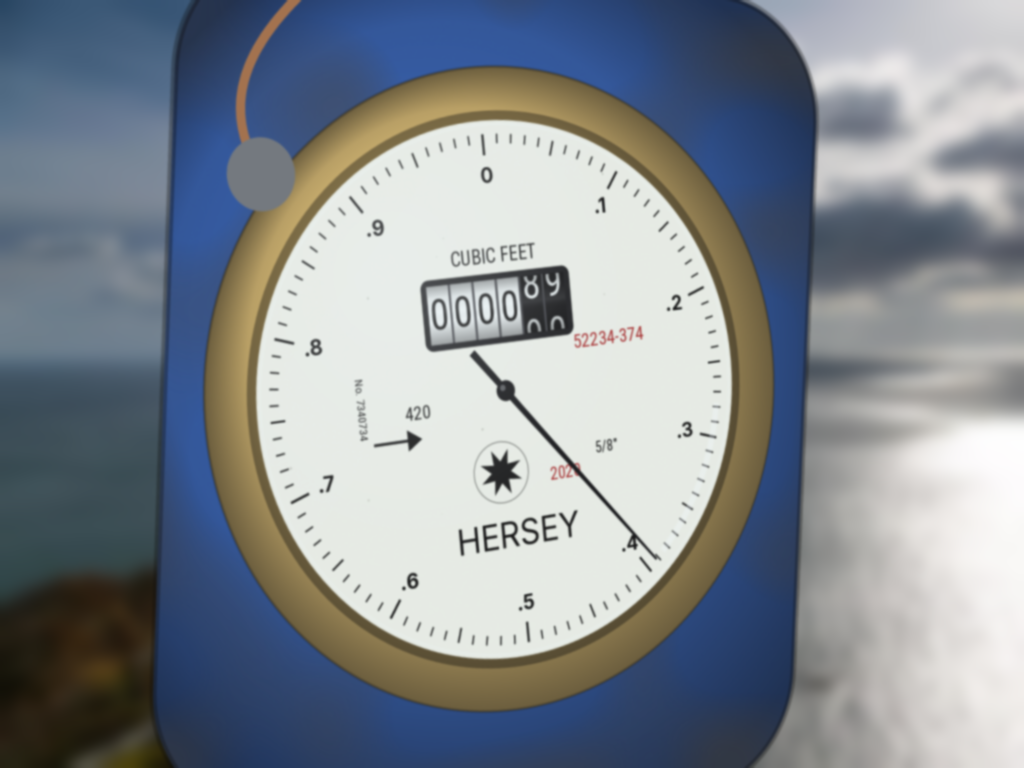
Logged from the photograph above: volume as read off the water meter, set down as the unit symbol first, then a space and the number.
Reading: ft³ 89.39
